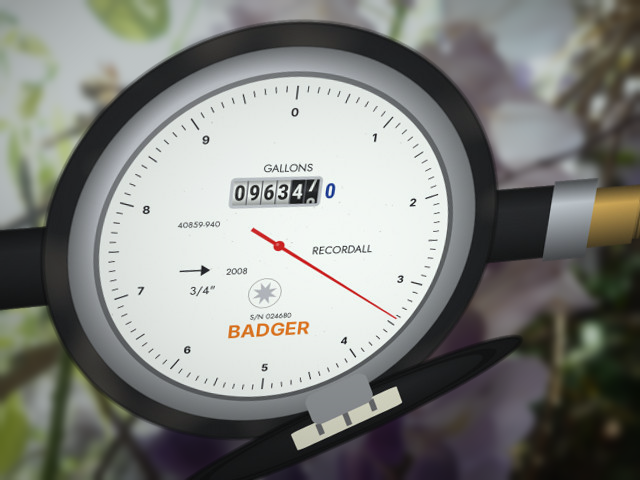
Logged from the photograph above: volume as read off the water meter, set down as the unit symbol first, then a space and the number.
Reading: gal 963473.4
